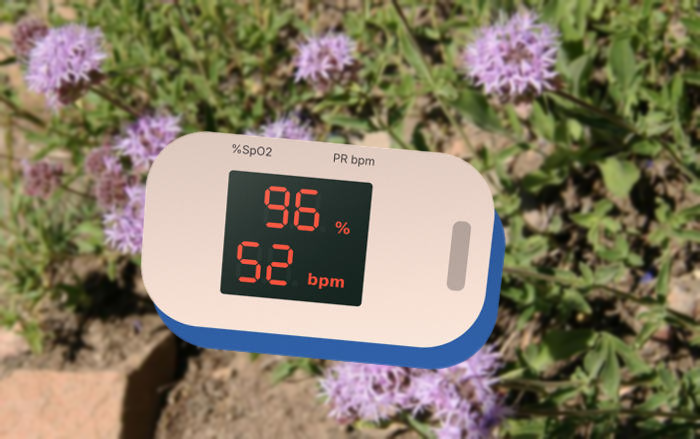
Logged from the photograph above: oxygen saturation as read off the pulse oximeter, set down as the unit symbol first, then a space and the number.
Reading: % 96
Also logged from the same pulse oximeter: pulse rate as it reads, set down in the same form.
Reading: bpm 52
